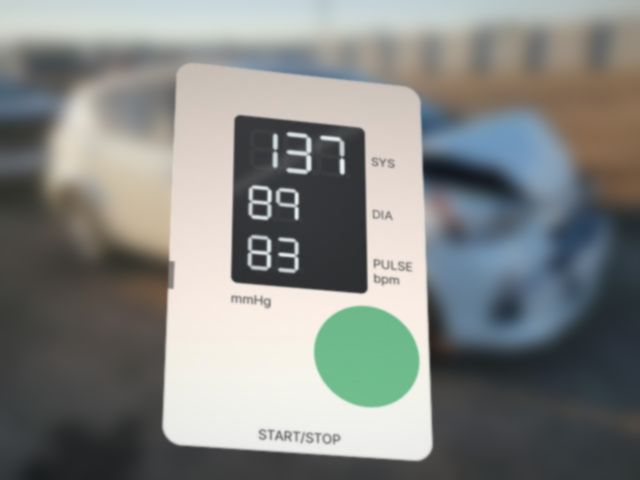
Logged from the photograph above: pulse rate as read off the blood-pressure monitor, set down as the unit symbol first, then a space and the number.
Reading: bpm 83
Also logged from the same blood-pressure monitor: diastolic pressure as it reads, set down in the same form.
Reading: mmHg 89
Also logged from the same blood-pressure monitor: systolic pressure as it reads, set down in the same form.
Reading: mmHg 137
